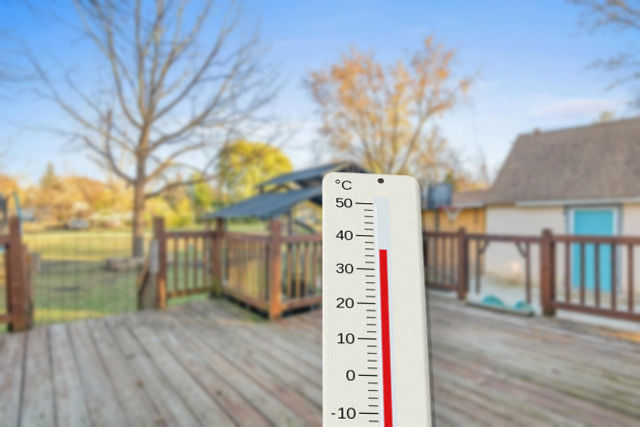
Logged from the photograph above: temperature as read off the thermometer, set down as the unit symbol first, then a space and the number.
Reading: °C 36
